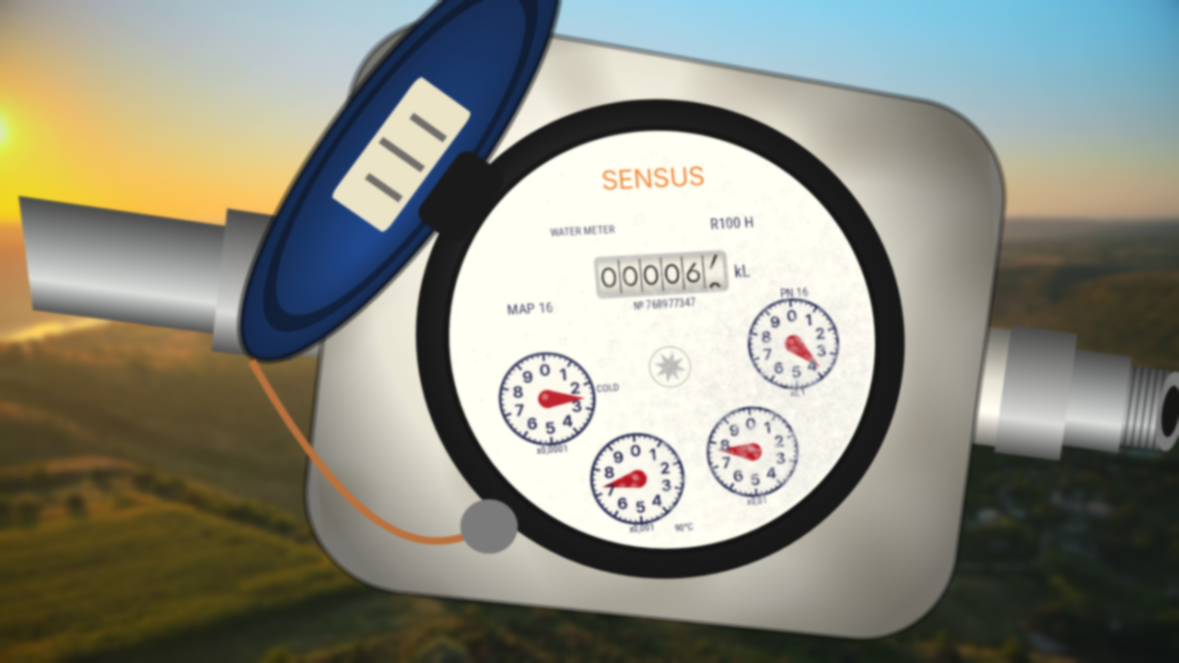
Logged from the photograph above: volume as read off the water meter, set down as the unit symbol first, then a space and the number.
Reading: kL 67.3772
